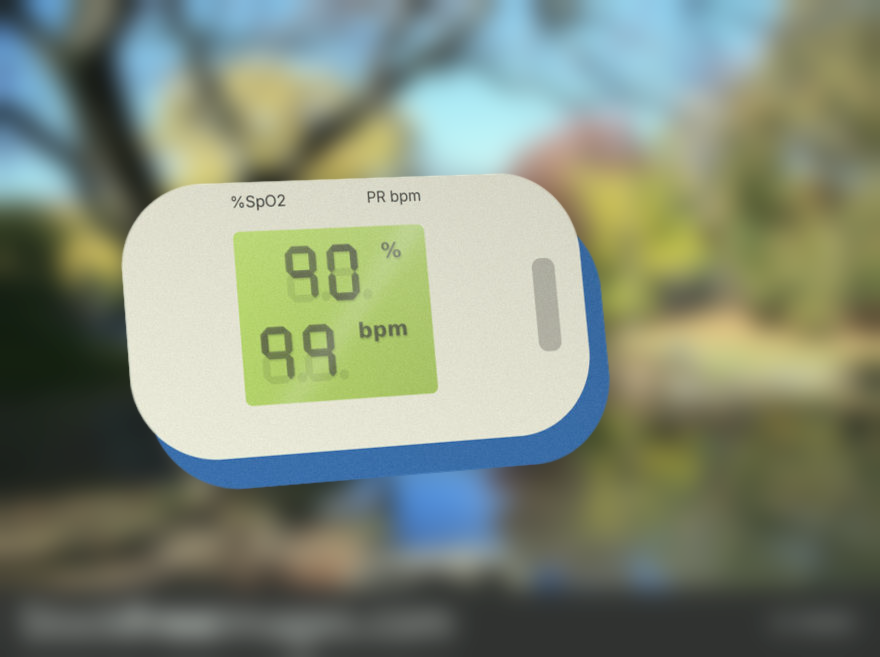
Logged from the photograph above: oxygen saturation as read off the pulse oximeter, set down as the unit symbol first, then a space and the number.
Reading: % 90
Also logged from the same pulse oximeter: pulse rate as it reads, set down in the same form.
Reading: bpm 99
